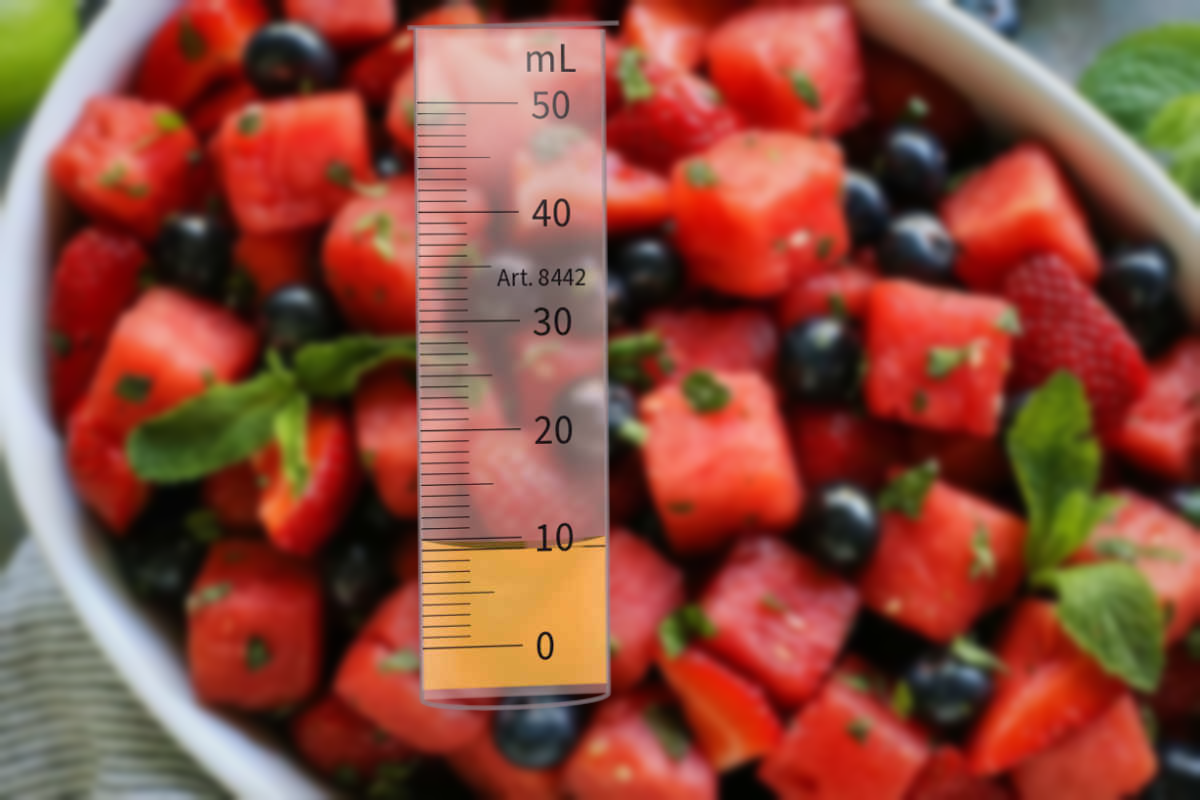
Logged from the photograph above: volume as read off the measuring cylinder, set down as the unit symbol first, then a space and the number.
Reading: mL 9
